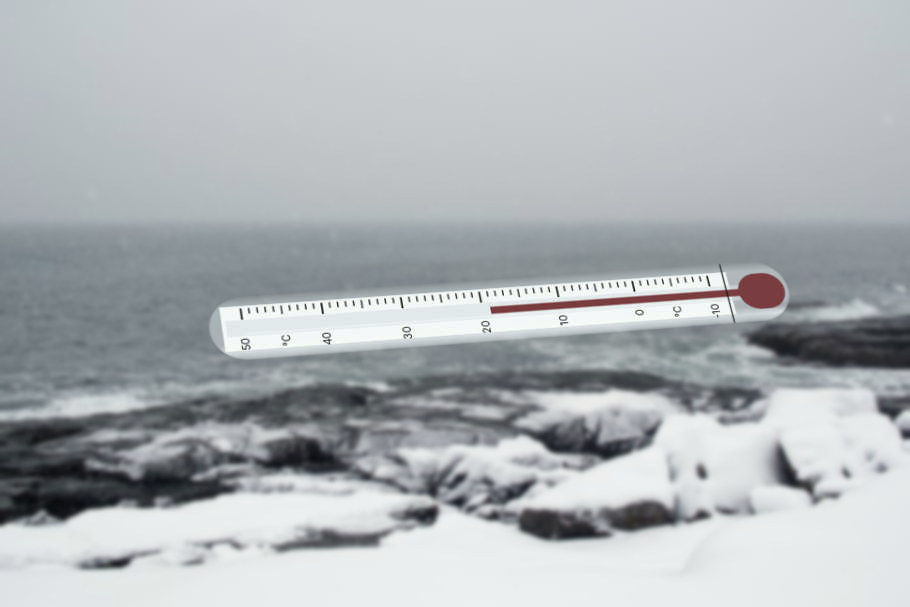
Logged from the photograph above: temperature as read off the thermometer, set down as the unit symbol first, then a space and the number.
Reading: °C 19
